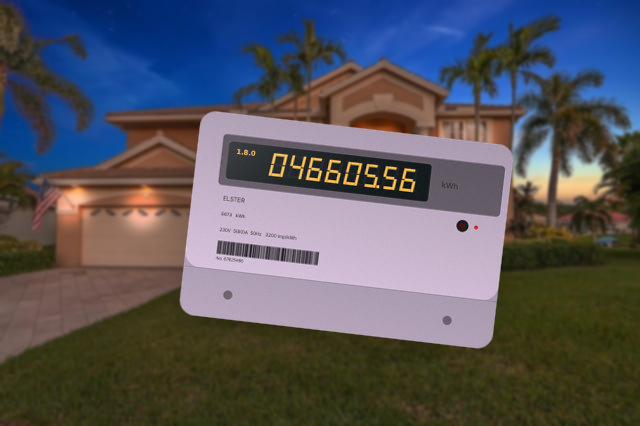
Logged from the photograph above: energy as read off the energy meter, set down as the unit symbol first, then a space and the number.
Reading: kWh 46605.56
